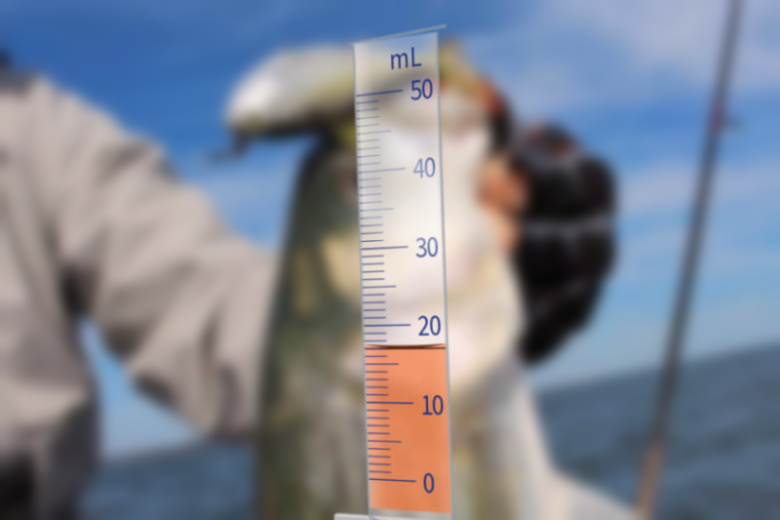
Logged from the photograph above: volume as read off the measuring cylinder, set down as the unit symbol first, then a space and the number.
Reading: mL 17
